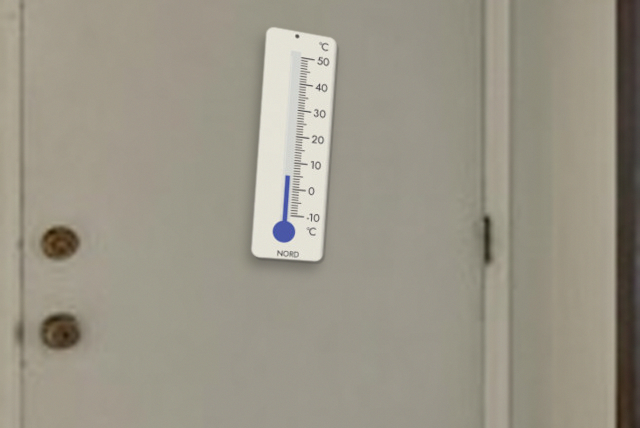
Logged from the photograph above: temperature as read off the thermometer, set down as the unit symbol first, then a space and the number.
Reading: °C 5
